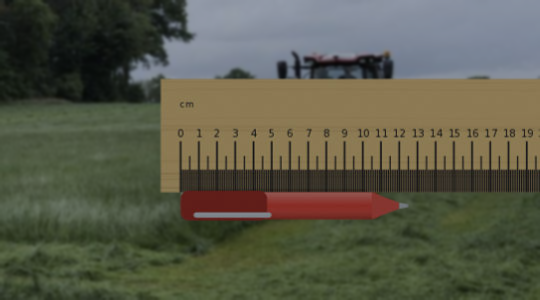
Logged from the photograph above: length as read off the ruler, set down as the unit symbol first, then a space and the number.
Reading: cm 12.5
